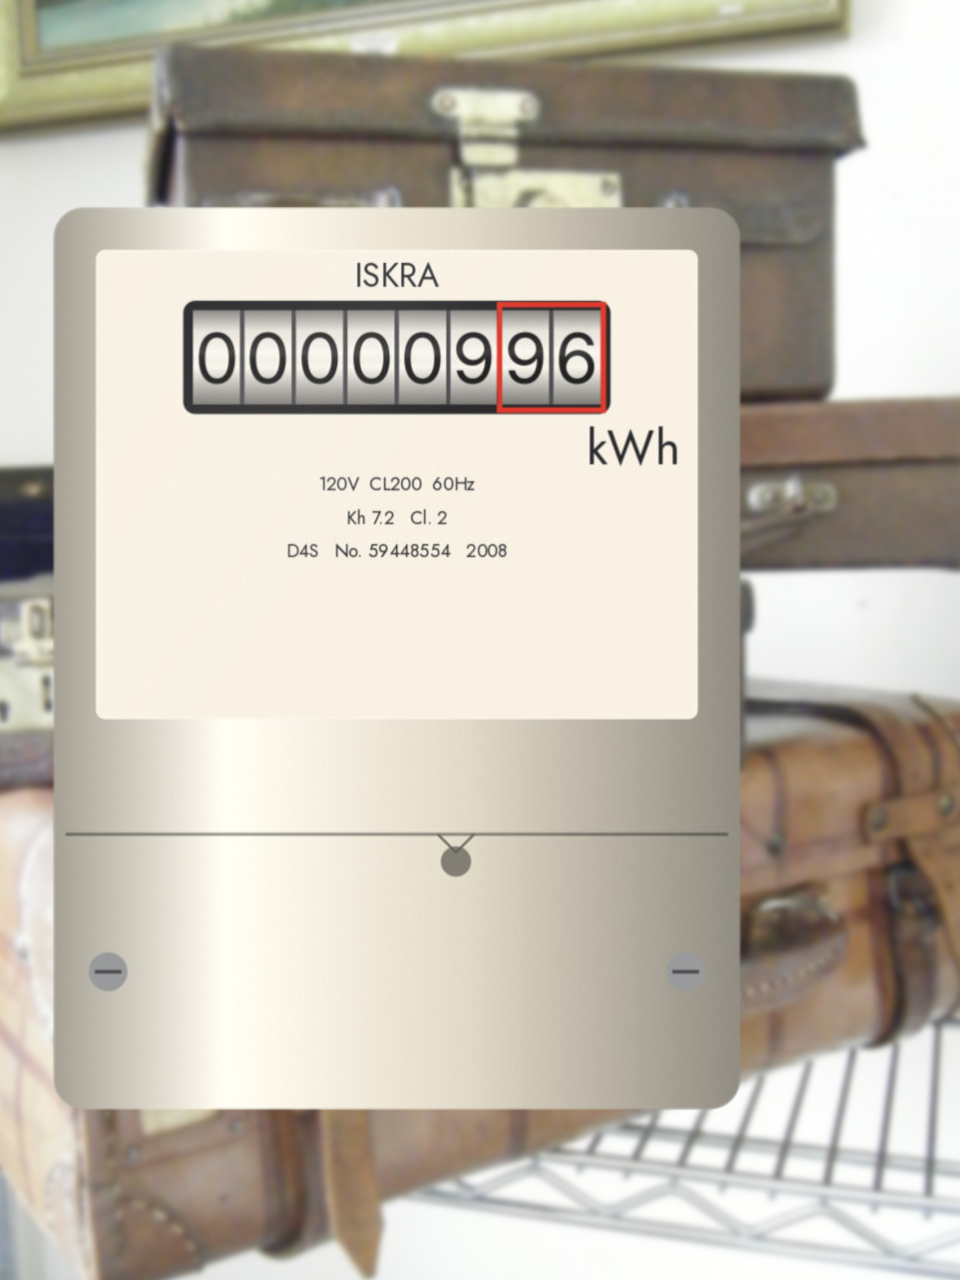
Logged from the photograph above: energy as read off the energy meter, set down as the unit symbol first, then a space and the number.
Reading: kWh 9.96
